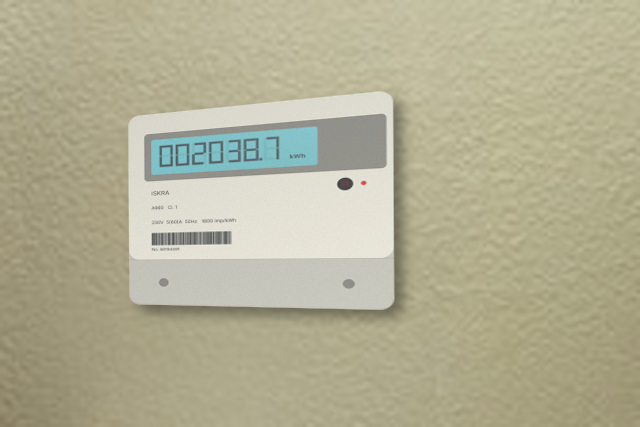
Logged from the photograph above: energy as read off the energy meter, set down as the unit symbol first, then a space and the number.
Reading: kWh 2038.7
